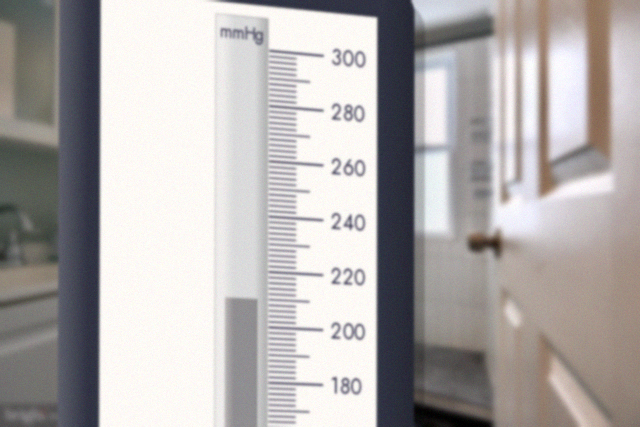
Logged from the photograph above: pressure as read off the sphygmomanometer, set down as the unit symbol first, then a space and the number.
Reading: mmHg 210
